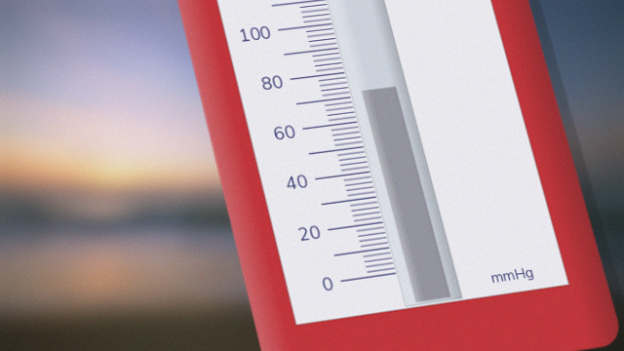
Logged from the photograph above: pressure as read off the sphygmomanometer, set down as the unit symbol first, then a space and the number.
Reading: mmHg 72
